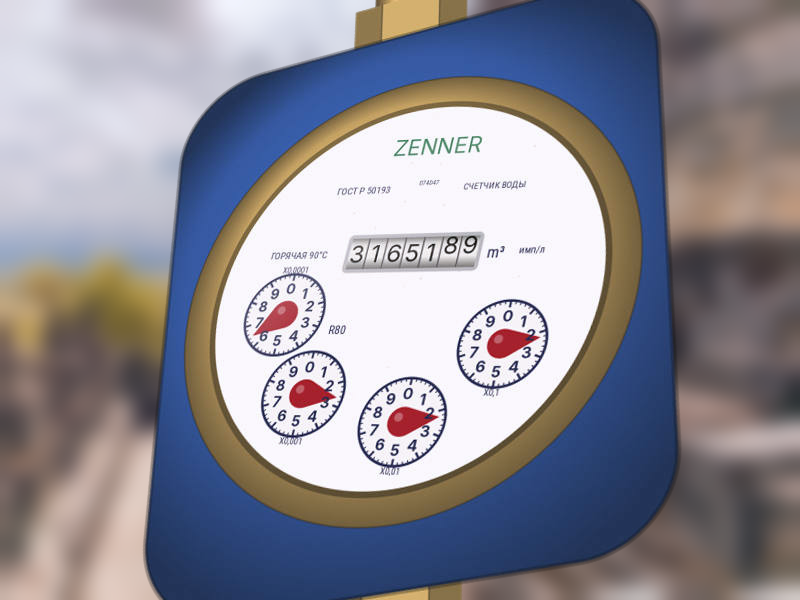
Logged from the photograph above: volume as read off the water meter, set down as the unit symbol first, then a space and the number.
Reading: m³ 3165189.2226
